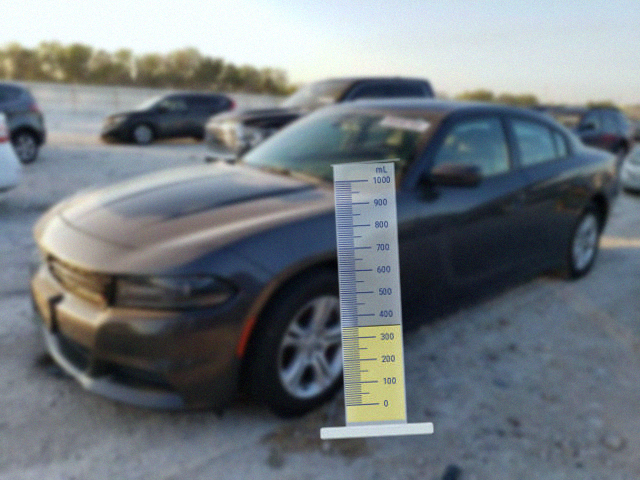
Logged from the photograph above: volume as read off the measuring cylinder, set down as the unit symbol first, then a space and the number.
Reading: mL 350
